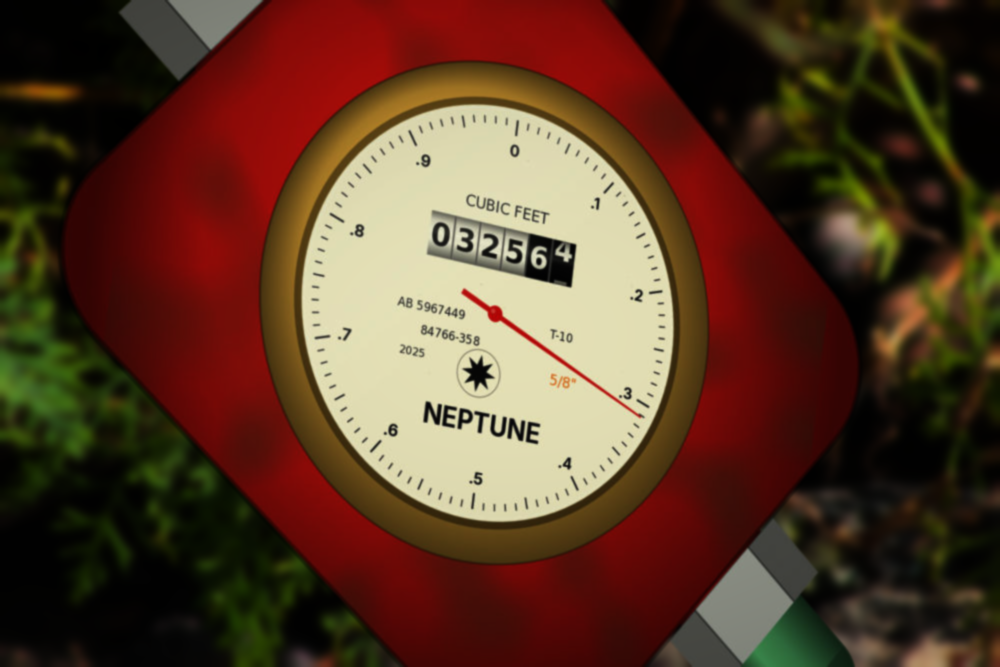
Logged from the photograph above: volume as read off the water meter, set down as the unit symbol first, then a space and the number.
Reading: ft³ 32564.31
